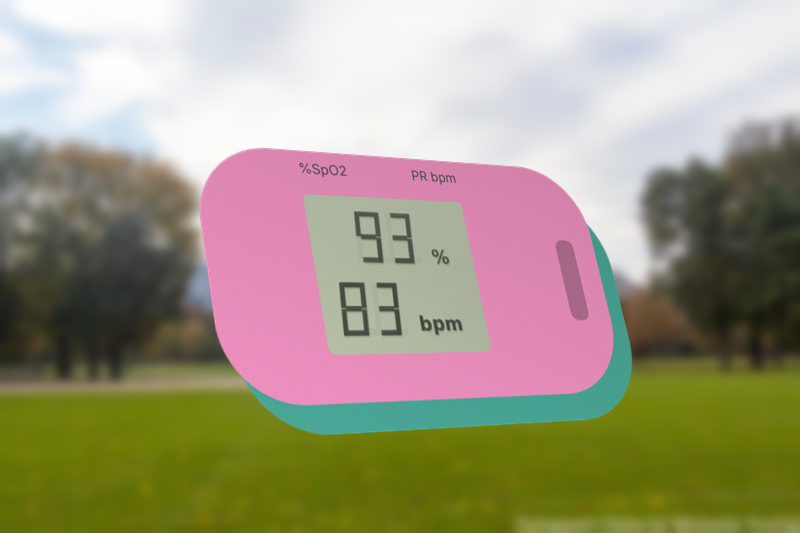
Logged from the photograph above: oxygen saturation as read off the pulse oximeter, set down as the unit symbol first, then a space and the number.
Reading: % 93
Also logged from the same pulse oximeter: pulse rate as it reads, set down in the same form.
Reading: bpm 83
